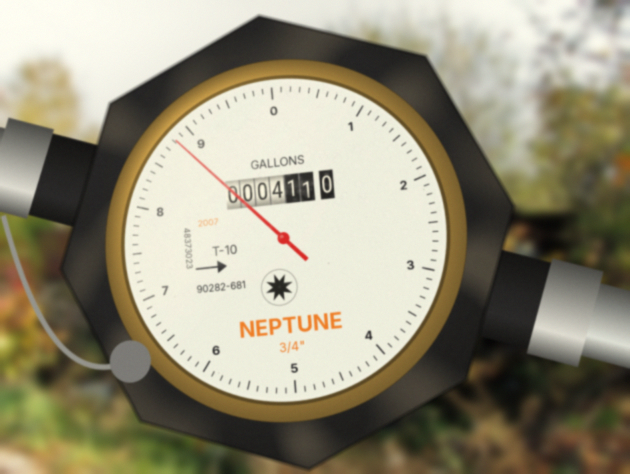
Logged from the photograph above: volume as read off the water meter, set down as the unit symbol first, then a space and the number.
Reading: gal 4108.8
